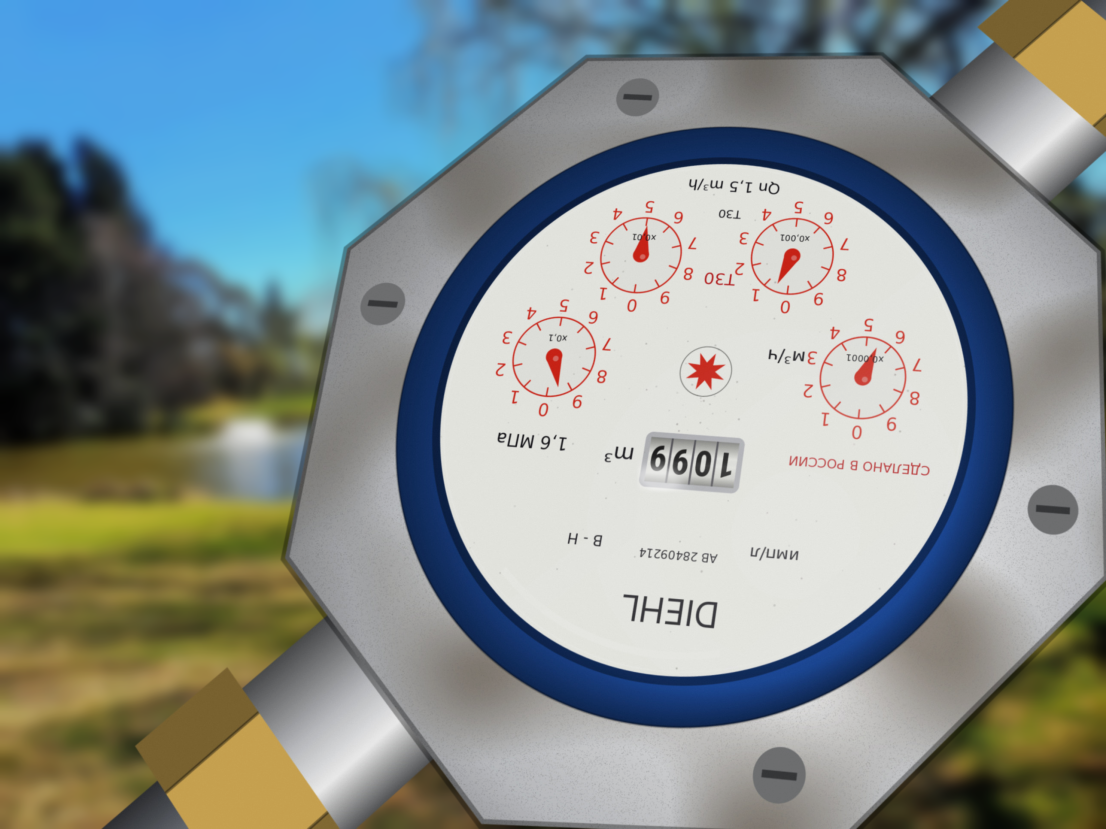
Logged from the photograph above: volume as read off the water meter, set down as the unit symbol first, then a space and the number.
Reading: m³ 1098.9505
